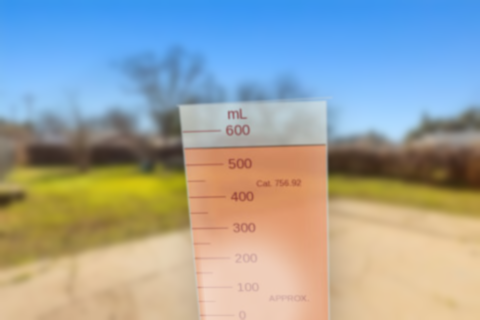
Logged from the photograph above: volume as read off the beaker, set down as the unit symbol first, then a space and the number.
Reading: mL 550
